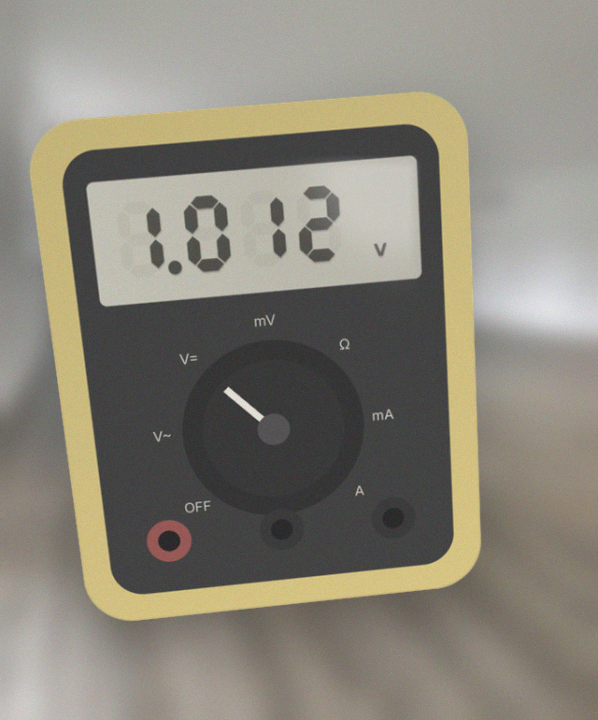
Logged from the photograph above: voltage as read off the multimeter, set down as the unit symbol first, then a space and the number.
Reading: V 1.012
